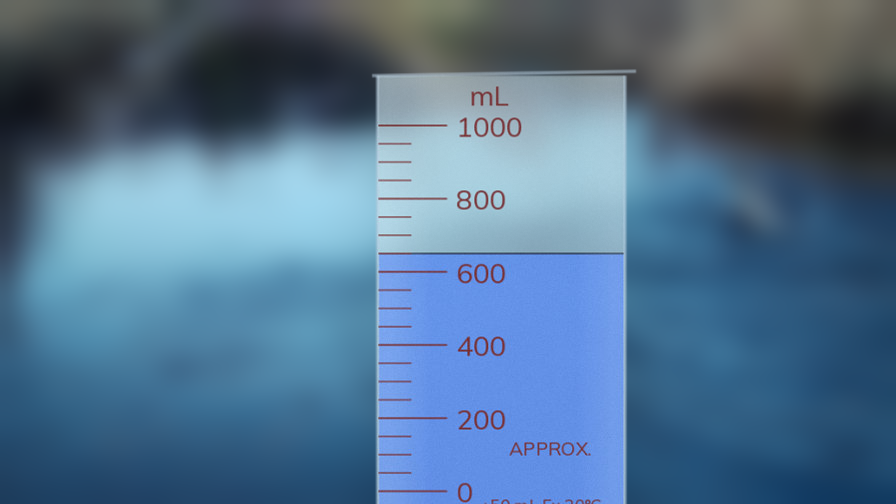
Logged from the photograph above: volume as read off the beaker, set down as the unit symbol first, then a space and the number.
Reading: mL 650
